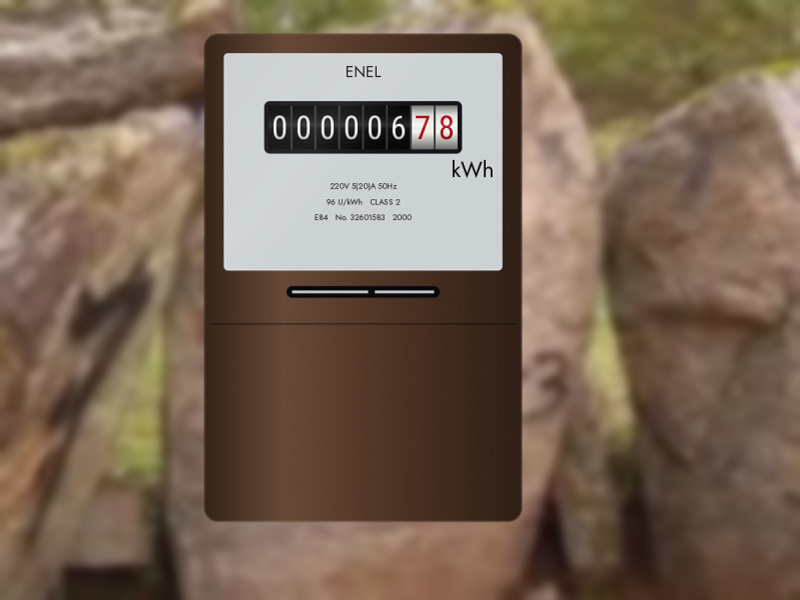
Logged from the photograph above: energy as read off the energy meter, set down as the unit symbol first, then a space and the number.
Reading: kWh 6.78
